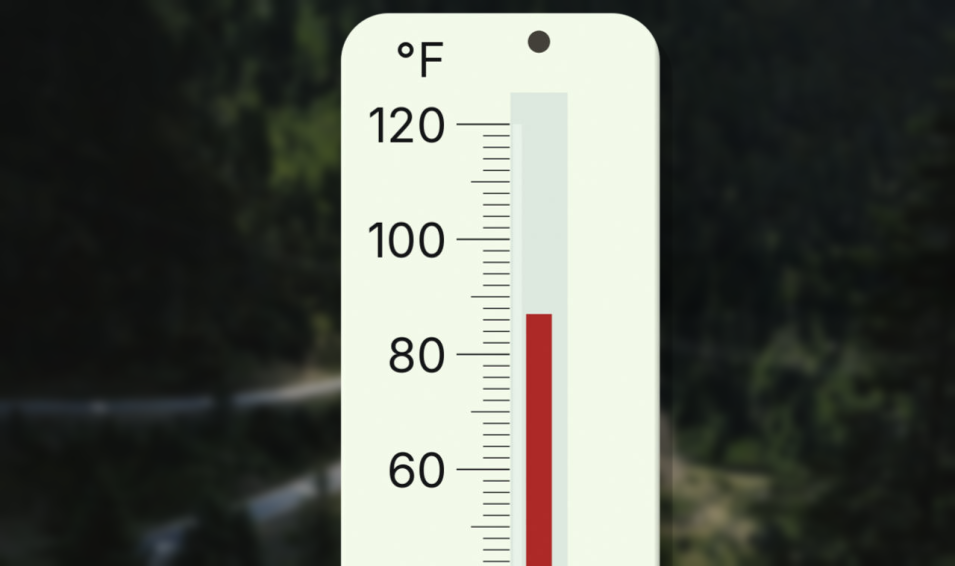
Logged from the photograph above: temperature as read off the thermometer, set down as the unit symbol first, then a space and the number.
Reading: °F 87
